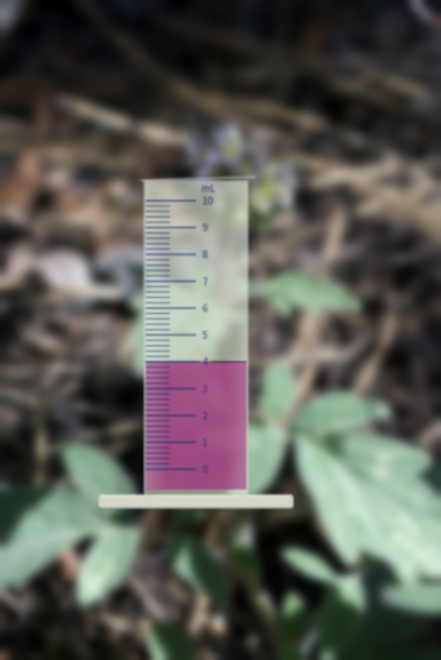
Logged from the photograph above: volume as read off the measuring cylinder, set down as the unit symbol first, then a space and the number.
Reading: mL 4
